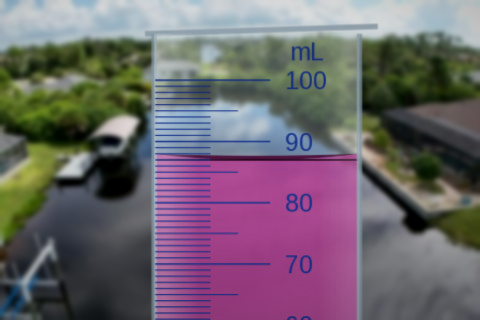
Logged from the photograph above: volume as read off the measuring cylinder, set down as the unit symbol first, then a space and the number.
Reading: mL 87
